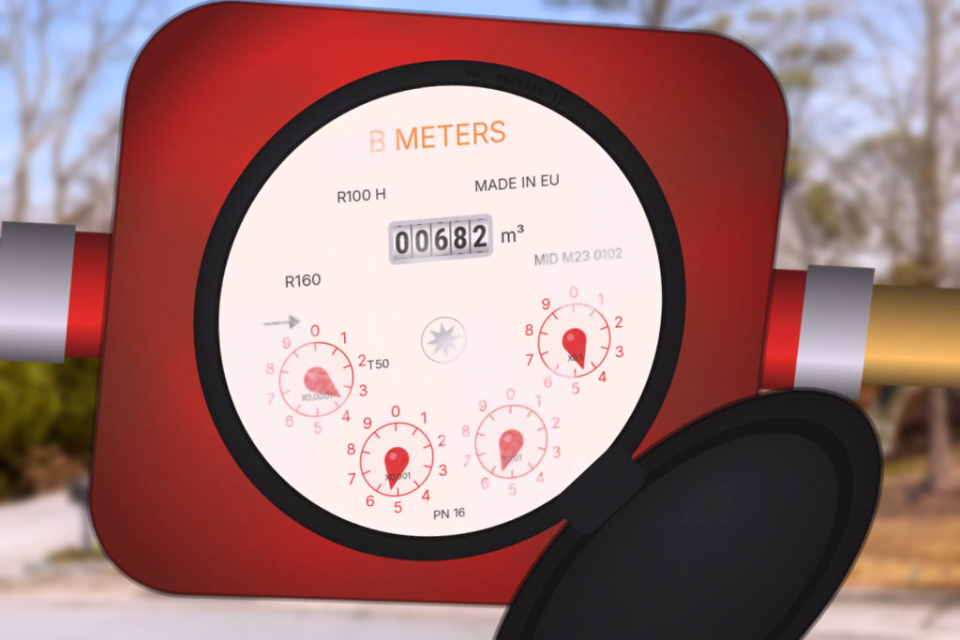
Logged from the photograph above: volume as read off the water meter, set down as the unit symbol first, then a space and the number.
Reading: m³ 682.4553
